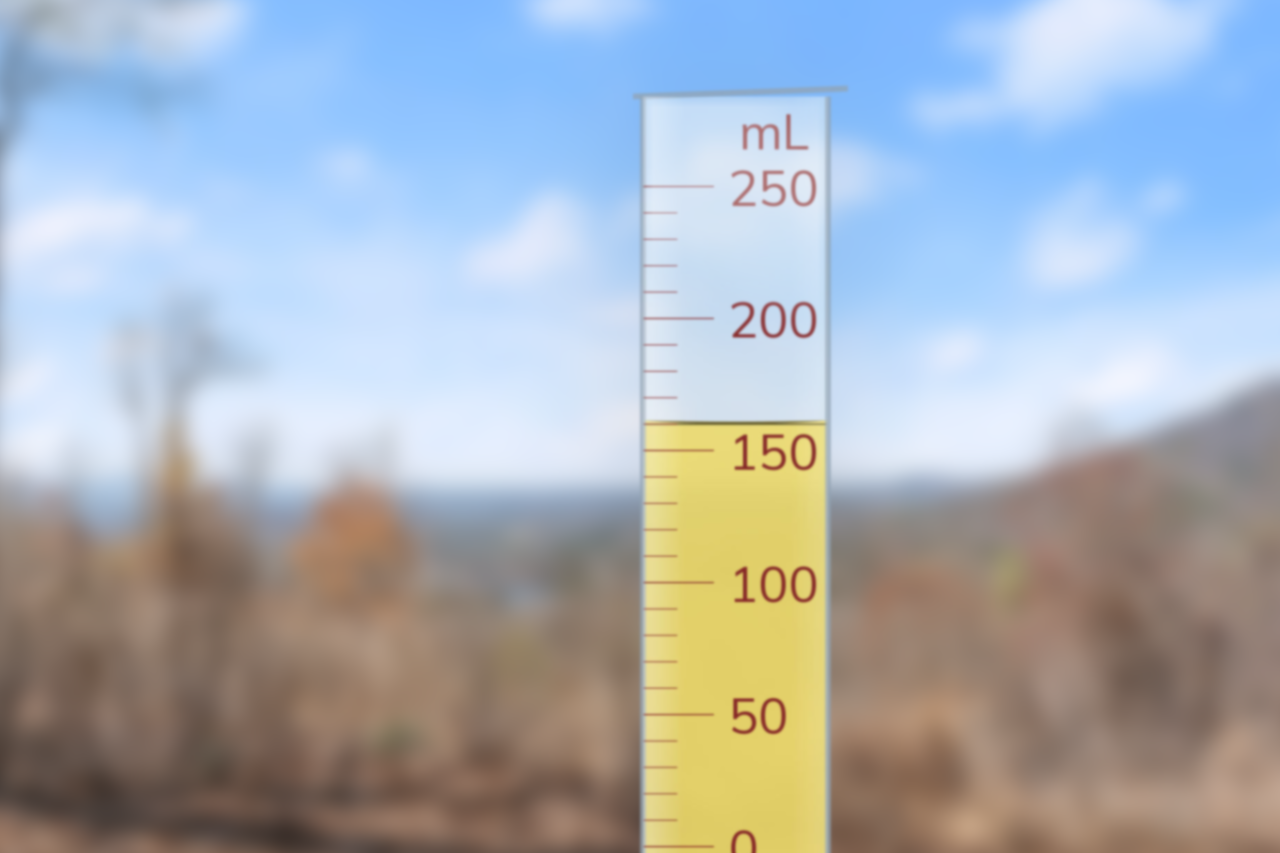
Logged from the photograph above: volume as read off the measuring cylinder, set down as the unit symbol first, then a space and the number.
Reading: mL 160
